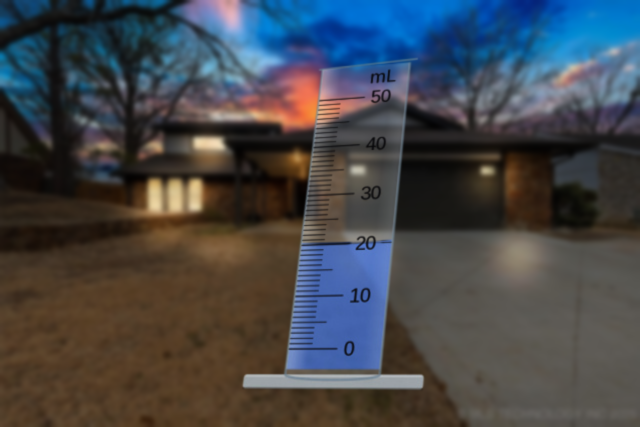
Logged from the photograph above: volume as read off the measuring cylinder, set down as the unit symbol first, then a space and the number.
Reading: mL 20
